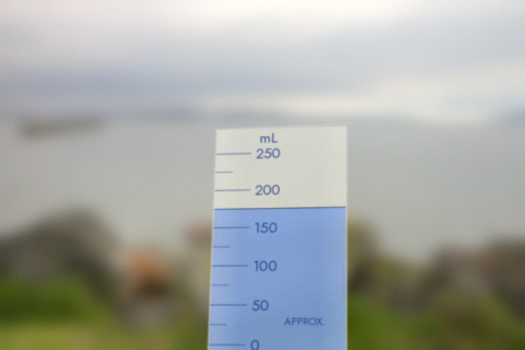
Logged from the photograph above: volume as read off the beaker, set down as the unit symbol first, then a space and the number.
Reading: mL 175
